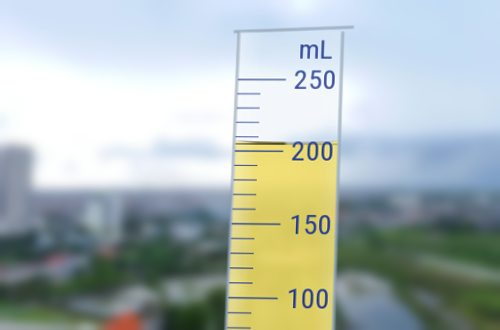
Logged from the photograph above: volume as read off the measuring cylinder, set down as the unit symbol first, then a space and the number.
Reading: mL 205
